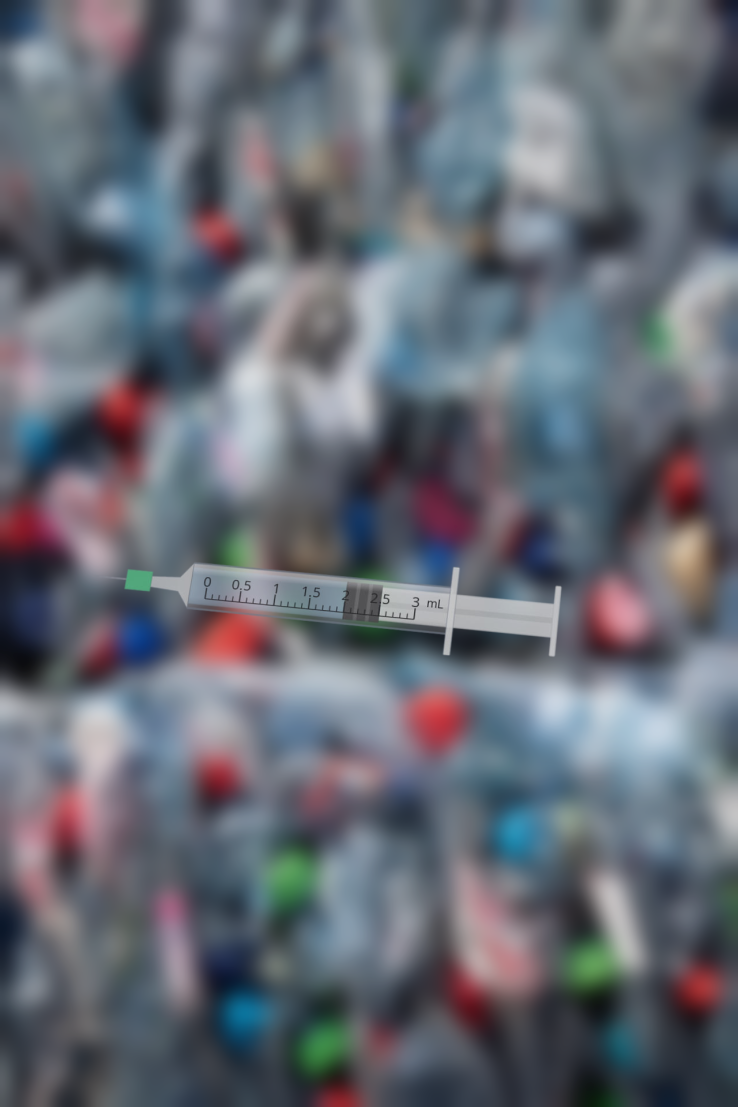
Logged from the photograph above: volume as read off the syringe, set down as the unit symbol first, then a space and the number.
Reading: mL 2
